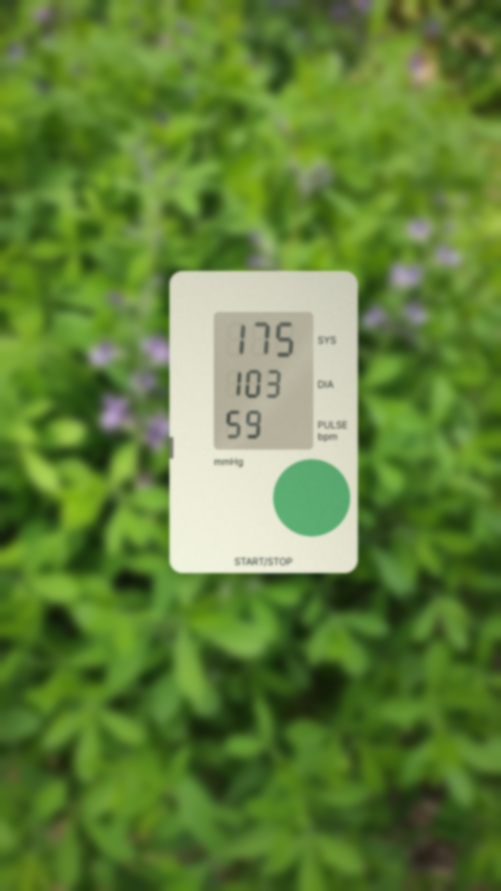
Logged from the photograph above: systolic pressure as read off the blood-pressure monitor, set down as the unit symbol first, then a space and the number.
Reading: mmHg 175
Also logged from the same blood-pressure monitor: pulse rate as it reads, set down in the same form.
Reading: bpm 59
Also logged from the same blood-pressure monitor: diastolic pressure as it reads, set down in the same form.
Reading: mmHg 103
